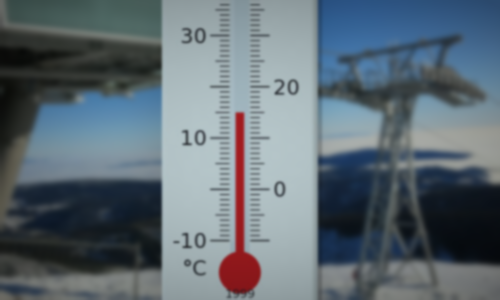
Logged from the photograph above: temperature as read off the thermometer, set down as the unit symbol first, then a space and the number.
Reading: °C 15
